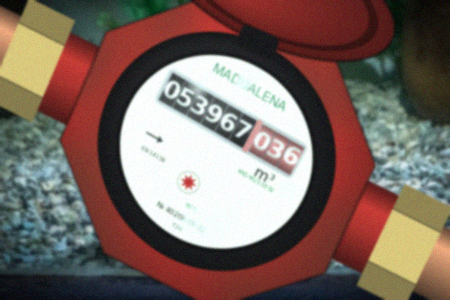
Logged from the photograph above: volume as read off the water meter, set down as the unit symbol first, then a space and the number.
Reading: m³ 53967.036
